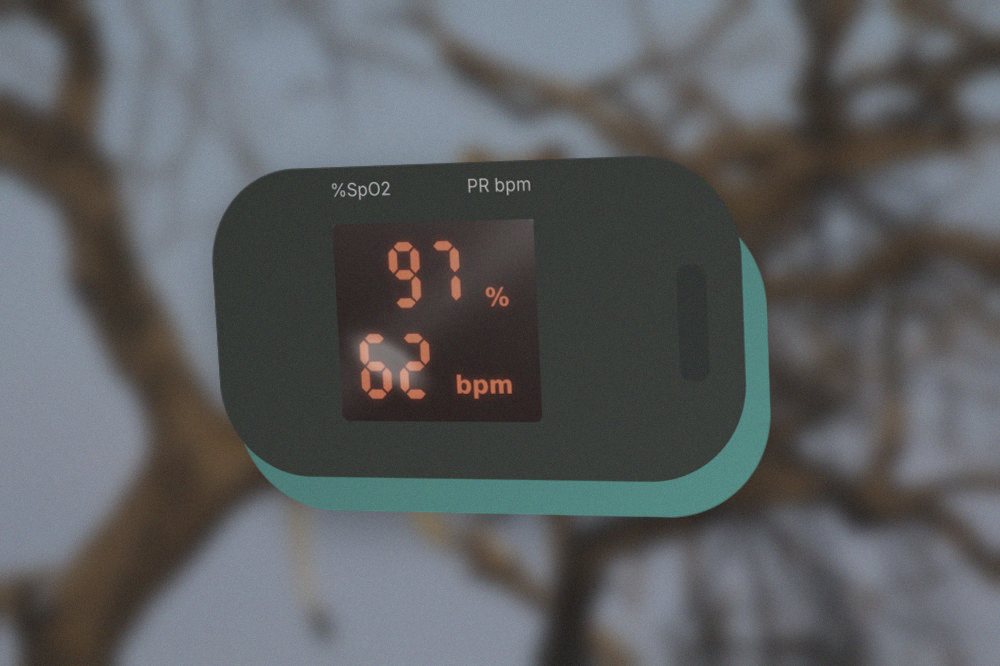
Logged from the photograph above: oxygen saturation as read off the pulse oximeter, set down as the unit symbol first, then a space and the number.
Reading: % 97
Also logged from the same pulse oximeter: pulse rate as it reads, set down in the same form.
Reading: bpm 62
